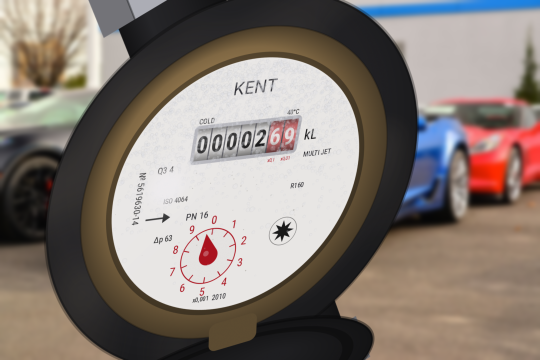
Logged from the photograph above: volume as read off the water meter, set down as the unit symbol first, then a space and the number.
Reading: kL 2.689
